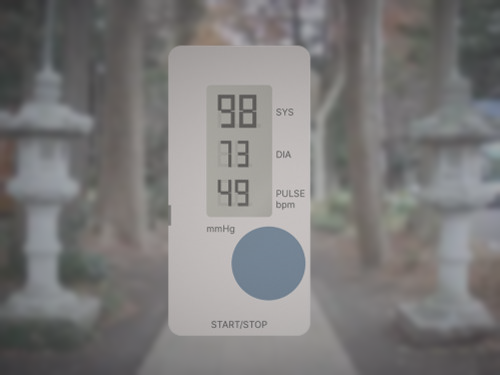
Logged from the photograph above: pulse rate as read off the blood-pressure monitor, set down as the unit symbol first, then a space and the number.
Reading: bpm 49
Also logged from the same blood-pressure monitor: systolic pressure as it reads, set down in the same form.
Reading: mmHg 98
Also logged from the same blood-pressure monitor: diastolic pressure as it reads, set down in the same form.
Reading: mmHg 73
